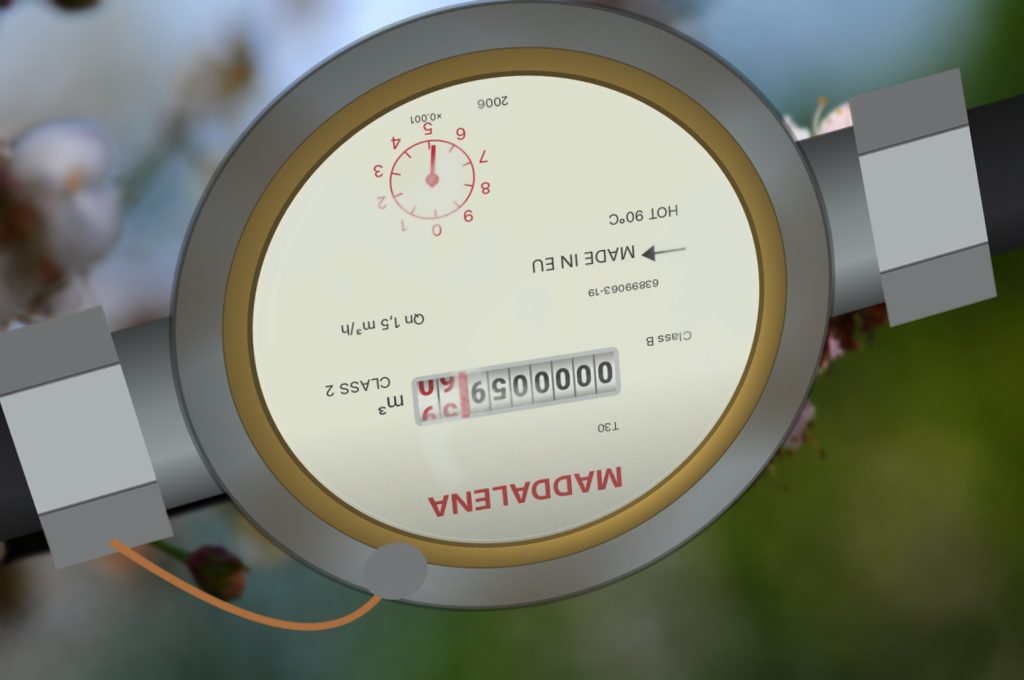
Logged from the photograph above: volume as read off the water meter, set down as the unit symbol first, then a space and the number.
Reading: m³ 59.595
